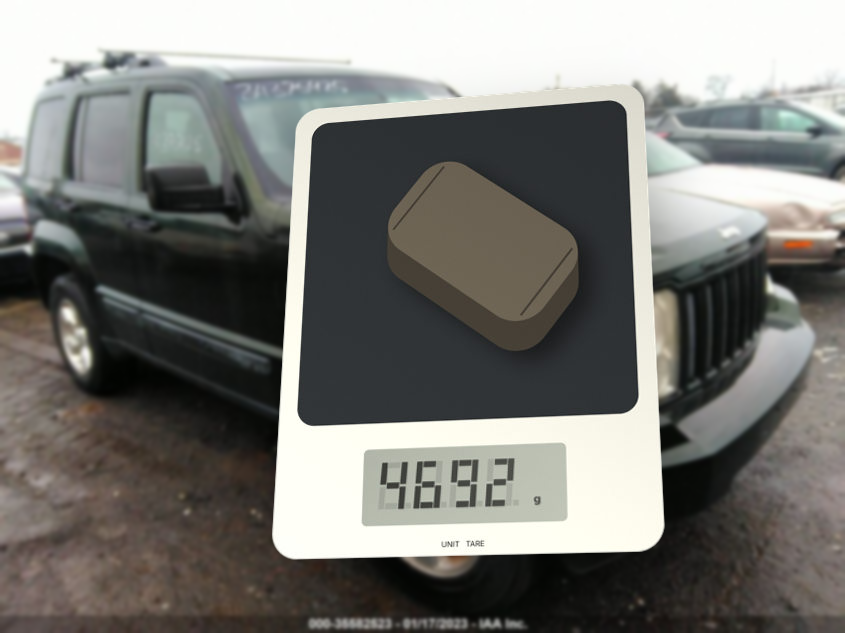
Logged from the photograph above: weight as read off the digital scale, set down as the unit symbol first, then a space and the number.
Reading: g 4692
